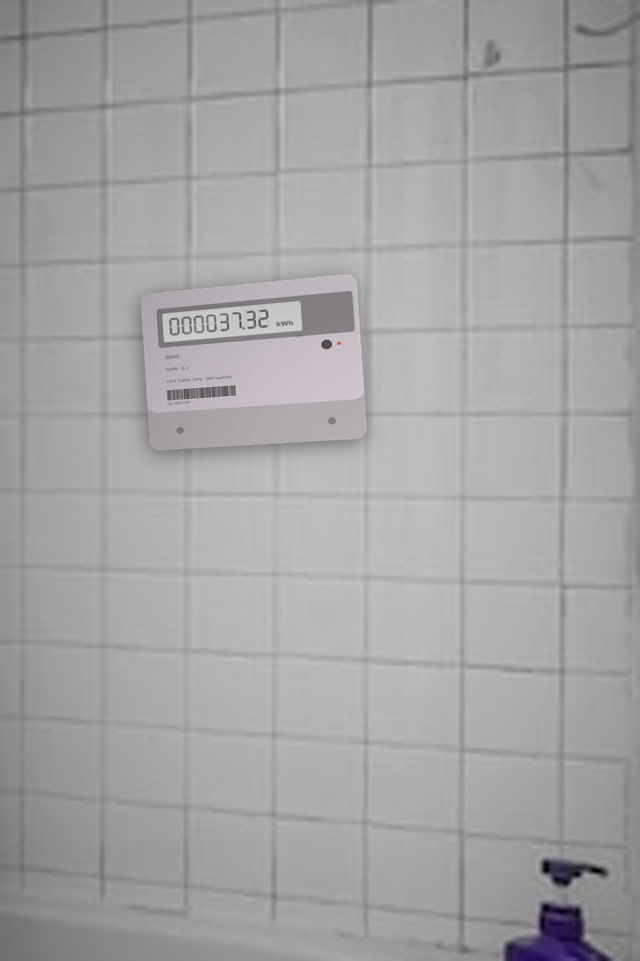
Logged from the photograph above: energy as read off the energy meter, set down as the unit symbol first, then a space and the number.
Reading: kWh 37.32
